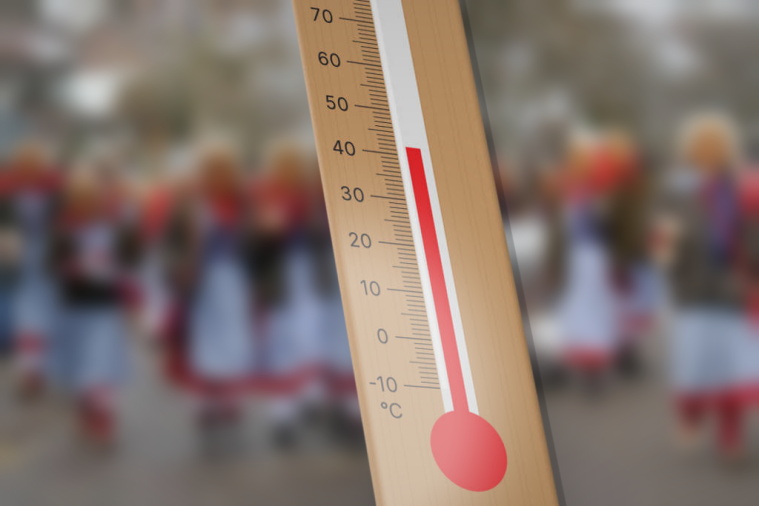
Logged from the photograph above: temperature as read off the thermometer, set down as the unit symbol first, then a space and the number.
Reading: °C 42
